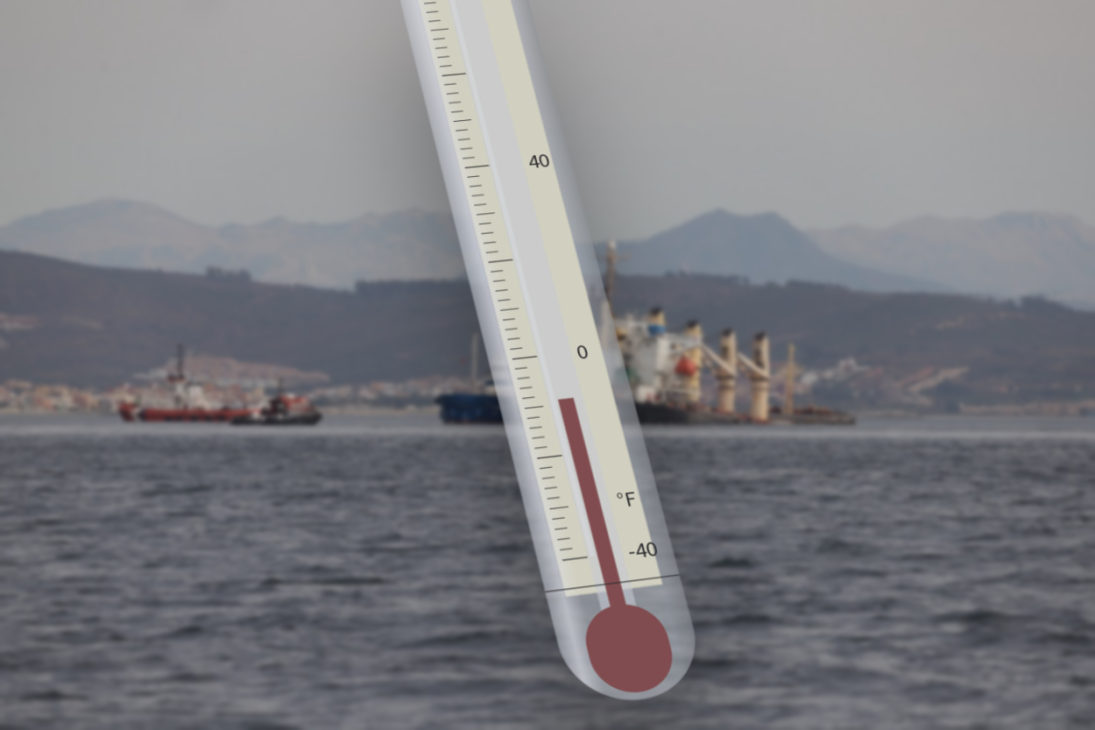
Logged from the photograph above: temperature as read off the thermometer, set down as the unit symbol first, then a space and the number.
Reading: °F -9
